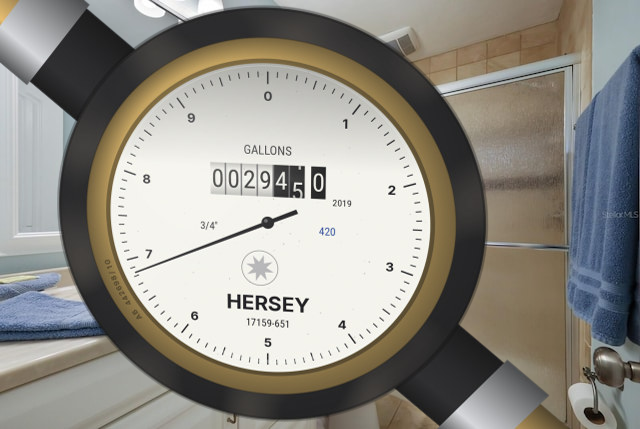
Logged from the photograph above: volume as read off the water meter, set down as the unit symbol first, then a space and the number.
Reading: gal 29446.8
